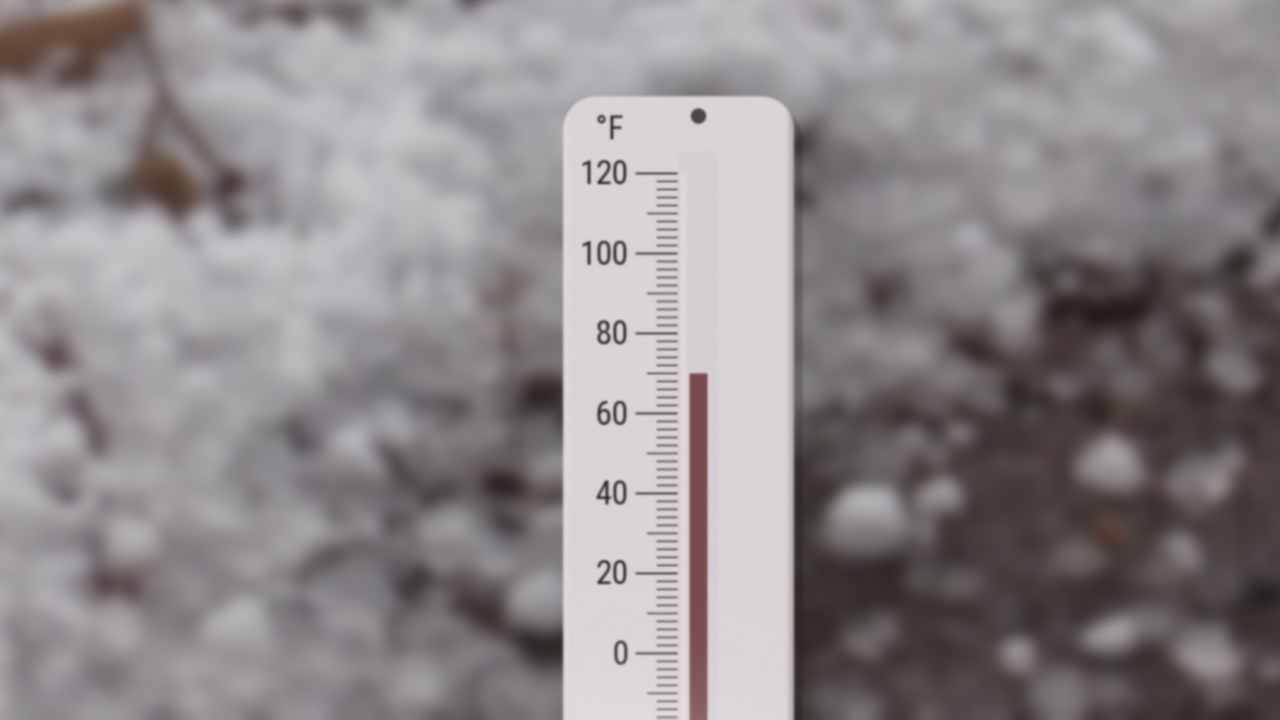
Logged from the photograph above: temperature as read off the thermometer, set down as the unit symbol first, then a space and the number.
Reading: °F 70
